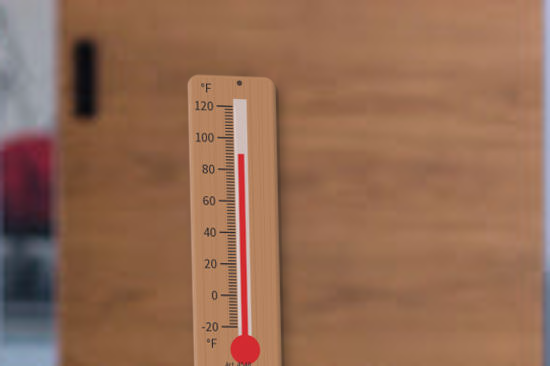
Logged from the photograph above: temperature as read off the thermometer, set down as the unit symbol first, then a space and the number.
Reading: °F 90
